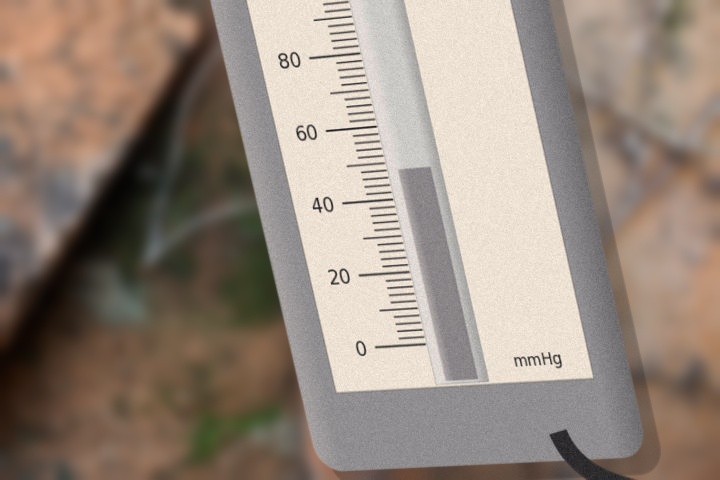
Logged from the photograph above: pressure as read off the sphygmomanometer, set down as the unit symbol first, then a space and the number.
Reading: mmHg 48
